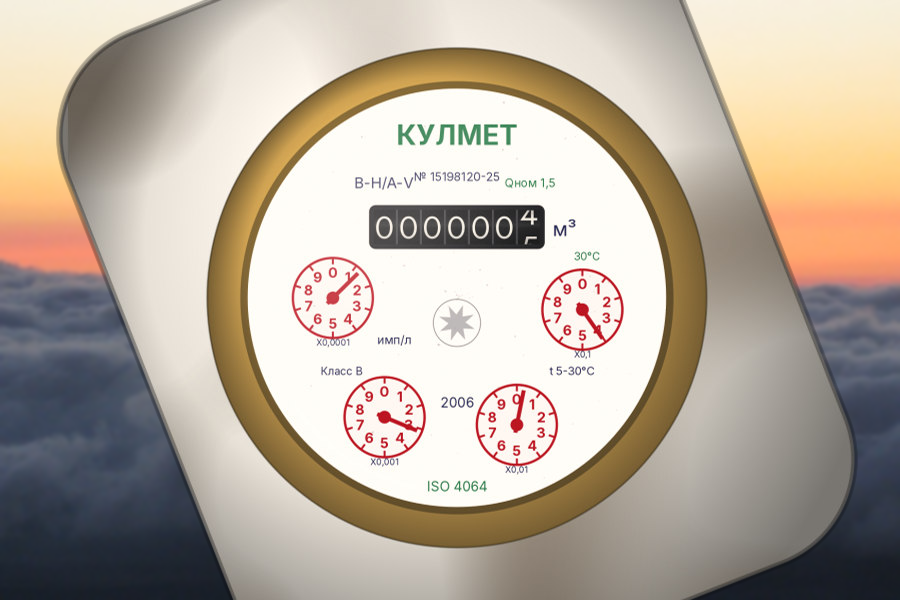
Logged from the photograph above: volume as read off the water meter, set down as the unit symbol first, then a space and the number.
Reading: m³ 4.4031
